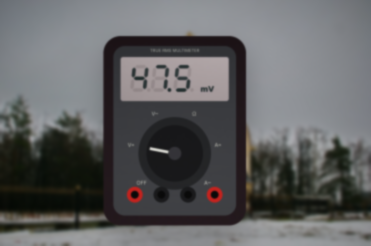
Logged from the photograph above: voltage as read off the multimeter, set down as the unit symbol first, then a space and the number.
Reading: mV 47.5
